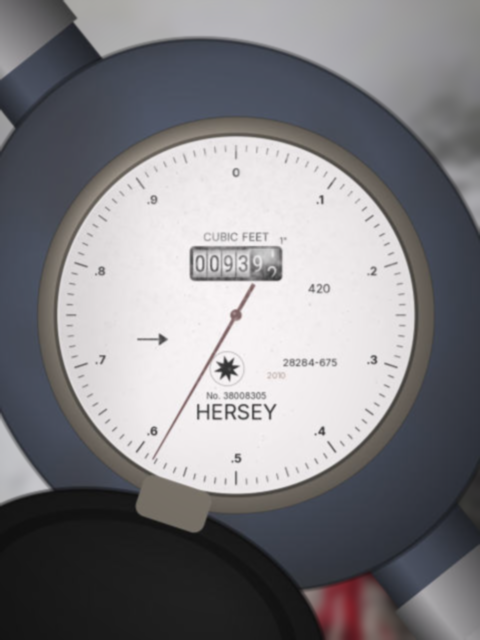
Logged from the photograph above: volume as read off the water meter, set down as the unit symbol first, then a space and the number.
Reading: ft³ 9391.58
